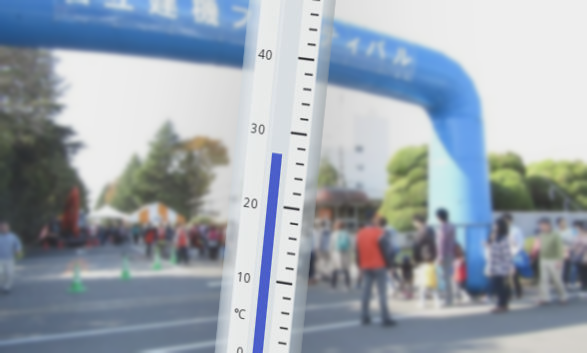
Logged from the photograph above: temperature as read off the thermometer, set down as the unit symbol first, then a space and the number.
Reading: °C 27
